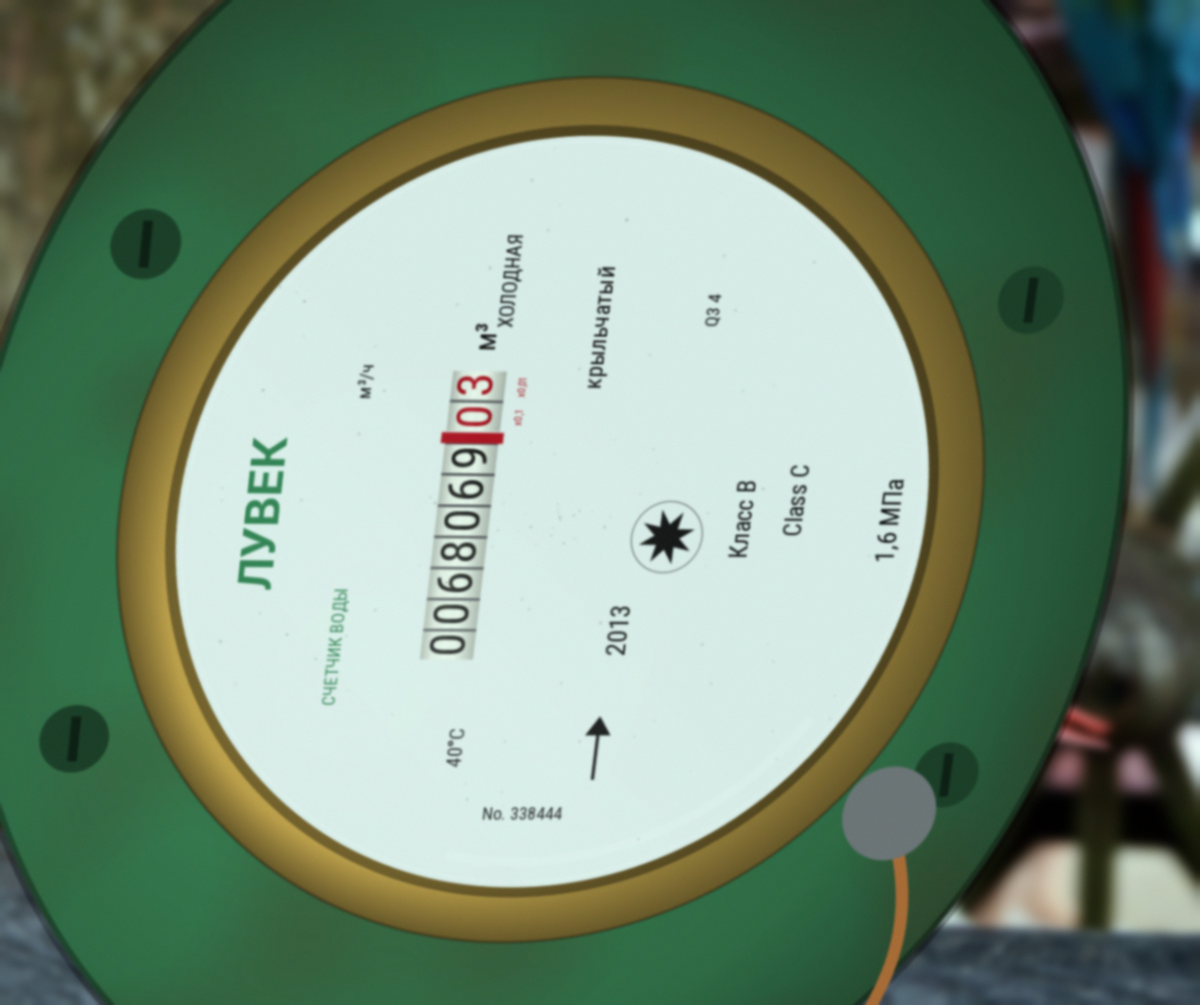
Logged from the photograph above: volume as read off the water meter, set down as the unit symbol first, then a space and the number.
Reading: m³ 68069.03
